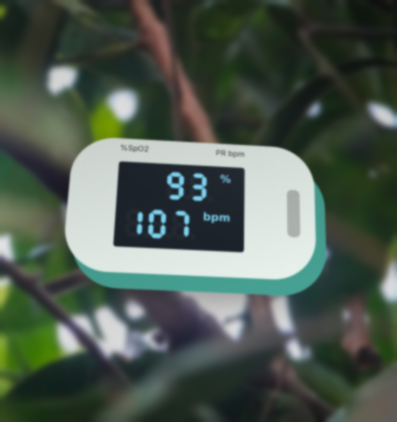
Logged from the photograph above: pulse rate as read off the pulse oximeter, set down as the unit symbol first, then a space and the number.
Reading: bpm 107
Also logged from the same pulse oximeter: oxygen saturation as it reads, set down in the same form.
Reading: % 93
